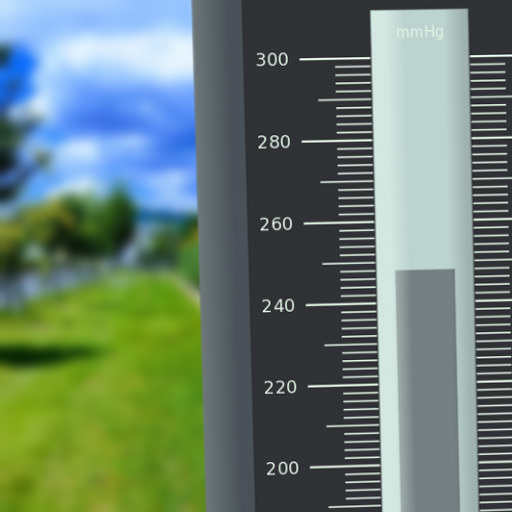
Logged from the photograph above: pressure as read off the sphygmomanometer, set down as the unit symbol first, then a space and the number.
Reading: mmHg 248
